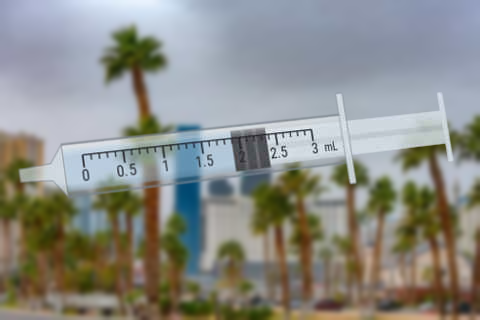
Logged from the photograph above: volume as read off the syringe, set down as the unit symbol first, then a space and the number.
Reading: mL 1.9
